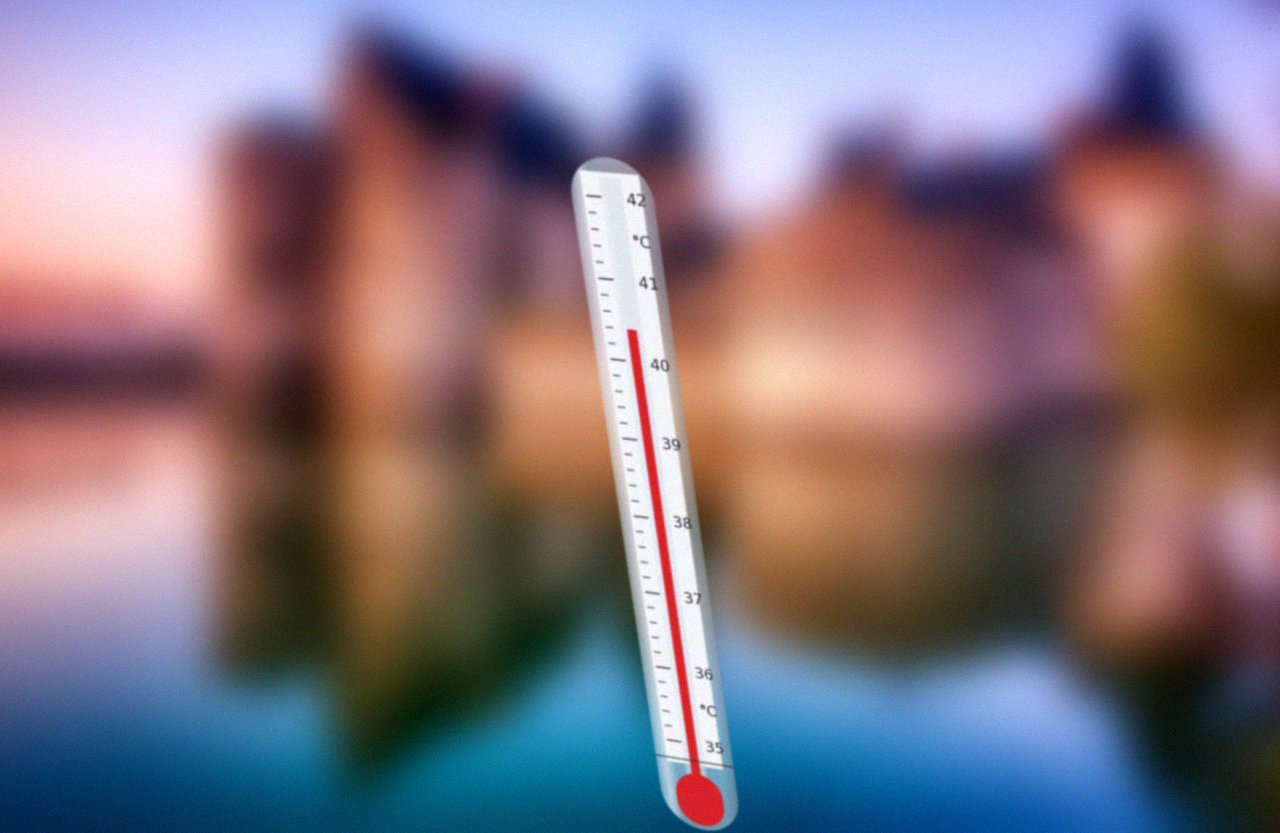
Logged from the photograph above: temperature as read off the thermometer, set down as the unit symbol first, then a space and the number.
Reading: °C 40.4
